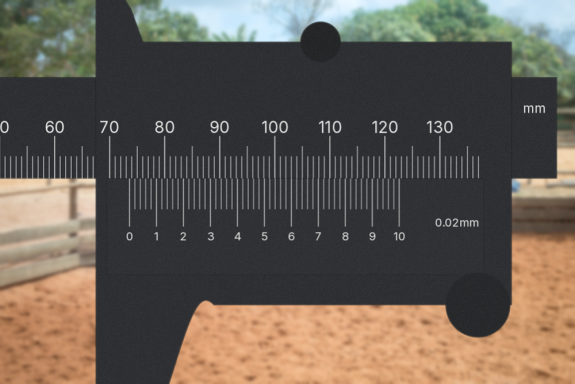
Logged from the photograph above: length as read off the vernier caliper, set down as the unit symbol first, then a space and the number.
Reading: mm 73.6
